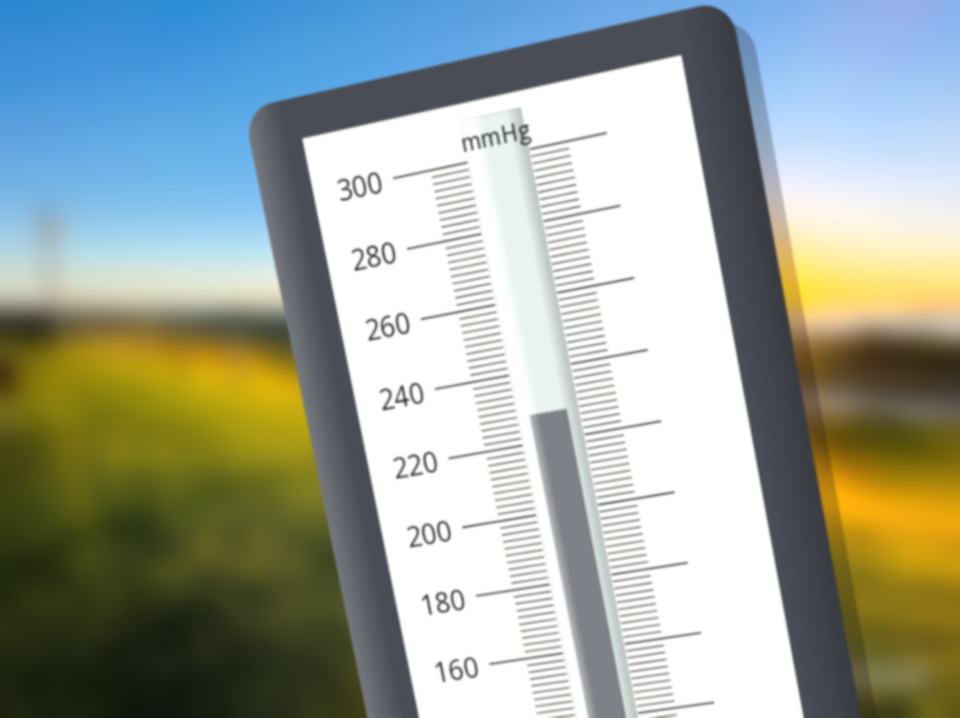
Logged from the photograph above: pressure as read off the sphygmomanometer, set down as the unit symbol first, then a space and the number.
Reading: mmHg 228
